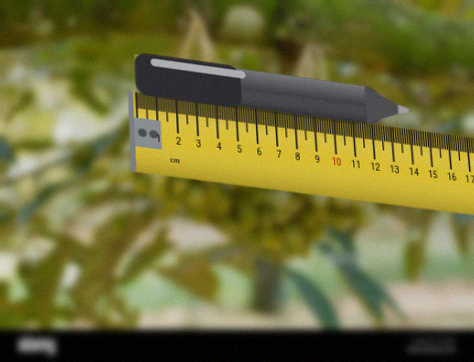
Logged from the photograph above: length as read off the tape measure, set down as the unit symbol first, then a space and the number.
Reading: cm 14
